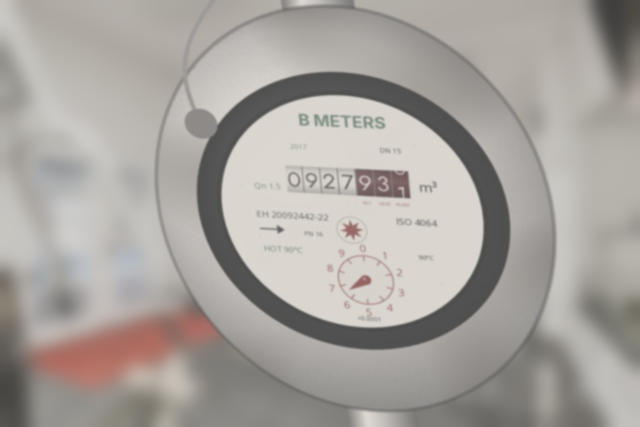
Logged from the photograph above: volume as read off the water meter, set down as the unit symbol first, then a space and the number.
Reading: m³ 927.9306
